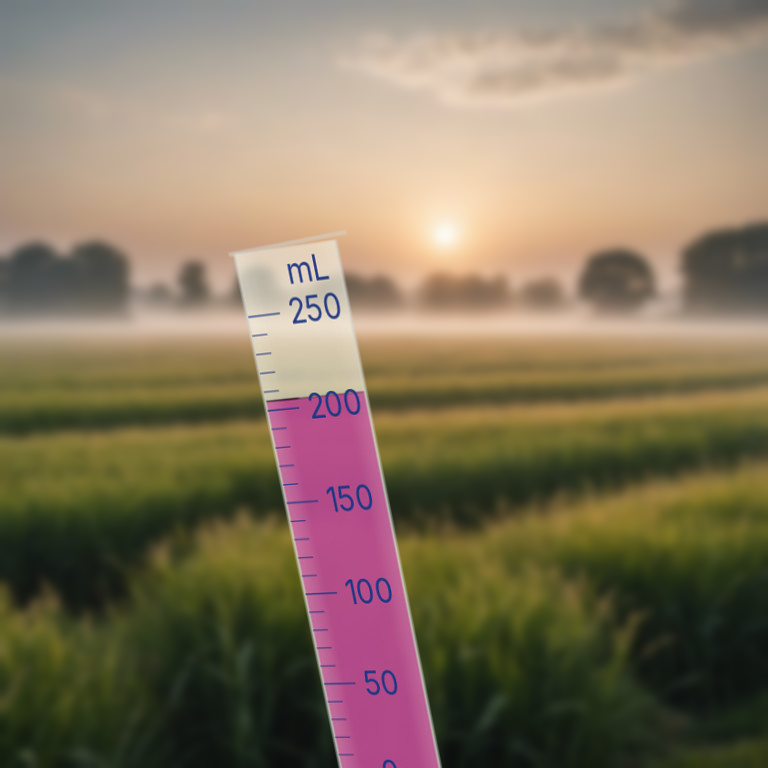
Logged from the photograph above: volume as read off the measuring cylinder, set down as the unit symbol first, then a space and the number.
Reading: mL 205
